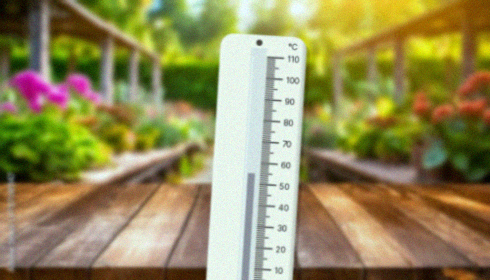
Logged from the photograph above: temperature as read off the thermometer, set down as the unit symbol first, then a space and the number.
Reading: °C 55
